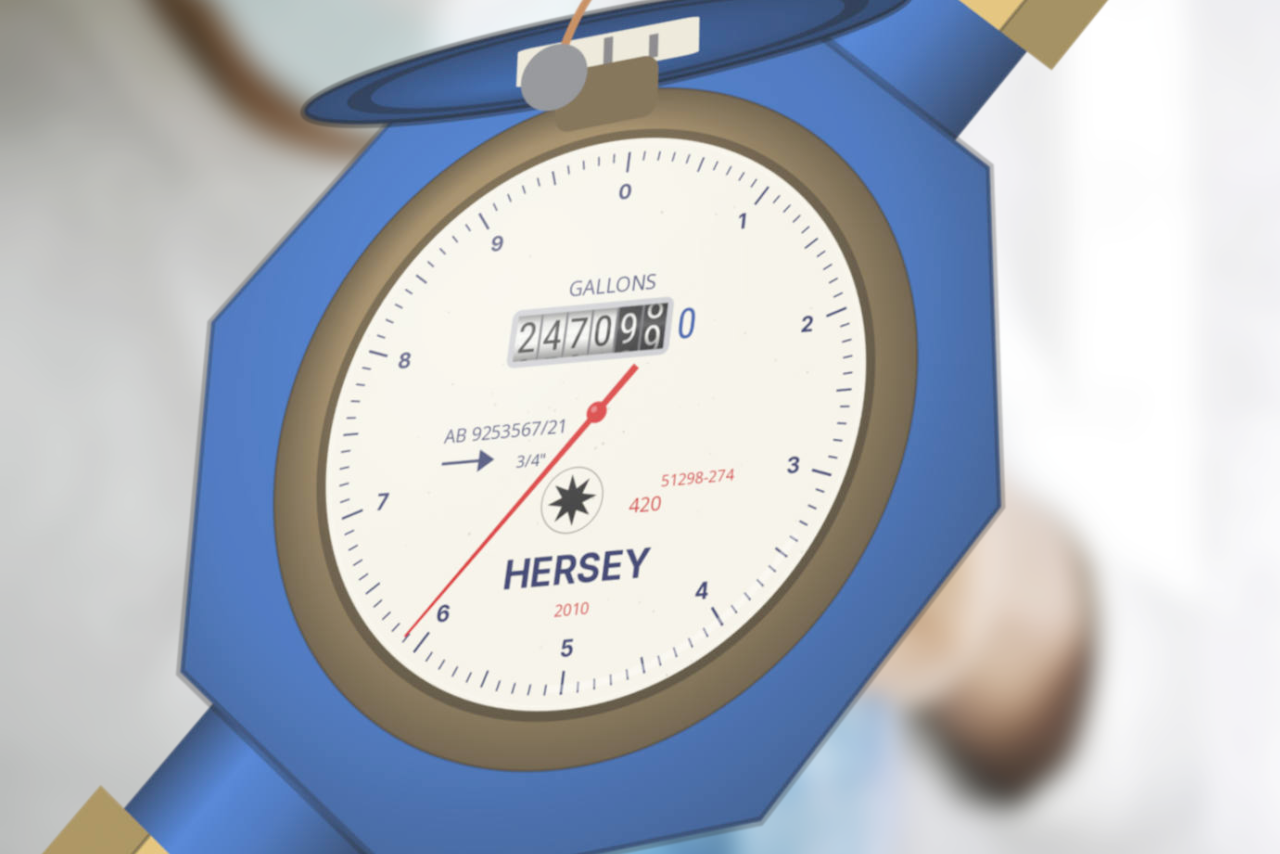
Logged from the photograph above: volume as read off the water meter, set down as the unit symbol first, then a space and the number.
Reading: gal 2470986.1
